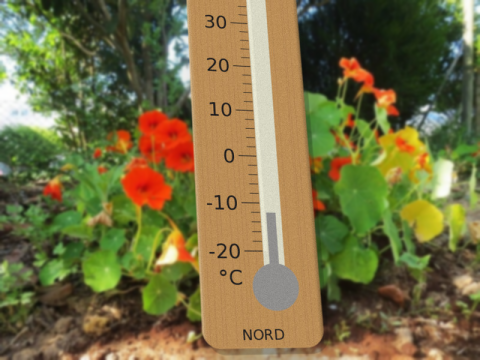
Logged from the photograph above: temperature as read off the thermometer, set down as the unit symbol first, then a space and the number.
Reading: °C -12
